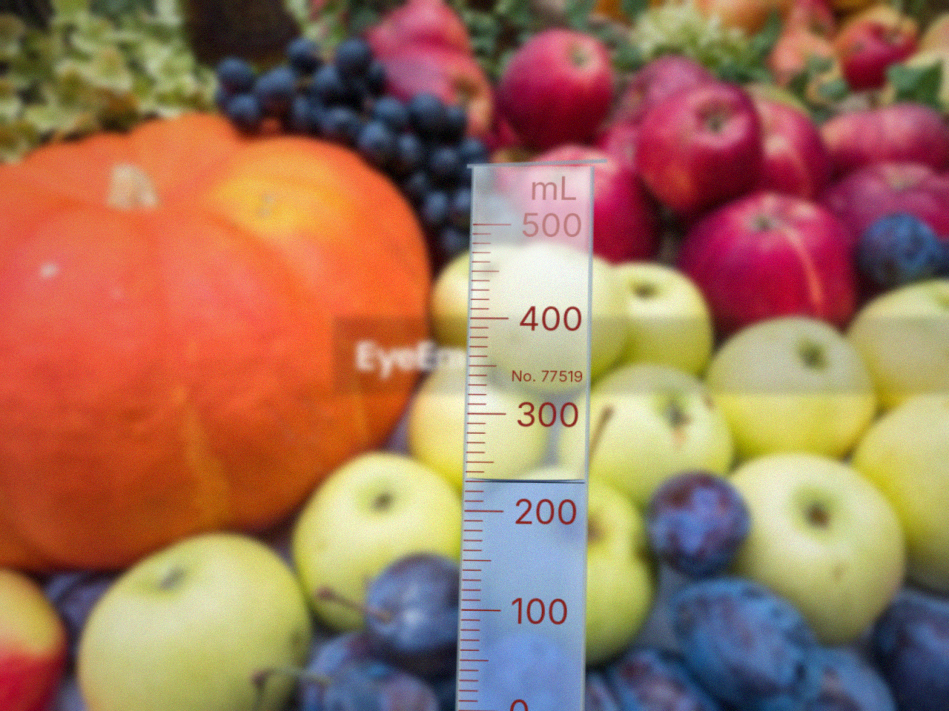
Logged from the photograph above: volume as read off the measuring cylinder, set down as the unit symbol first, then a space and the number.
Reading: mL 230
